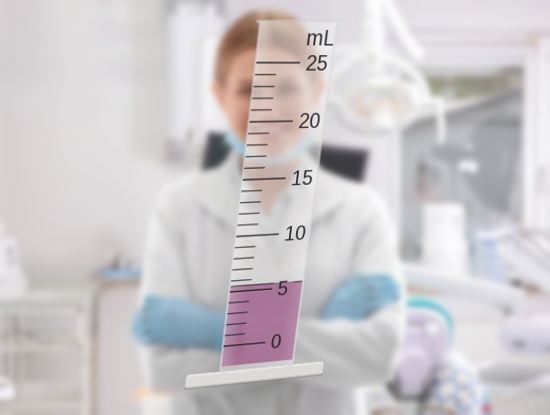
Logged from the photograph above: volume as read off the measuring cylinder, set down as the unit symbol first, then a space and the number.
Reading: mL 5.5
